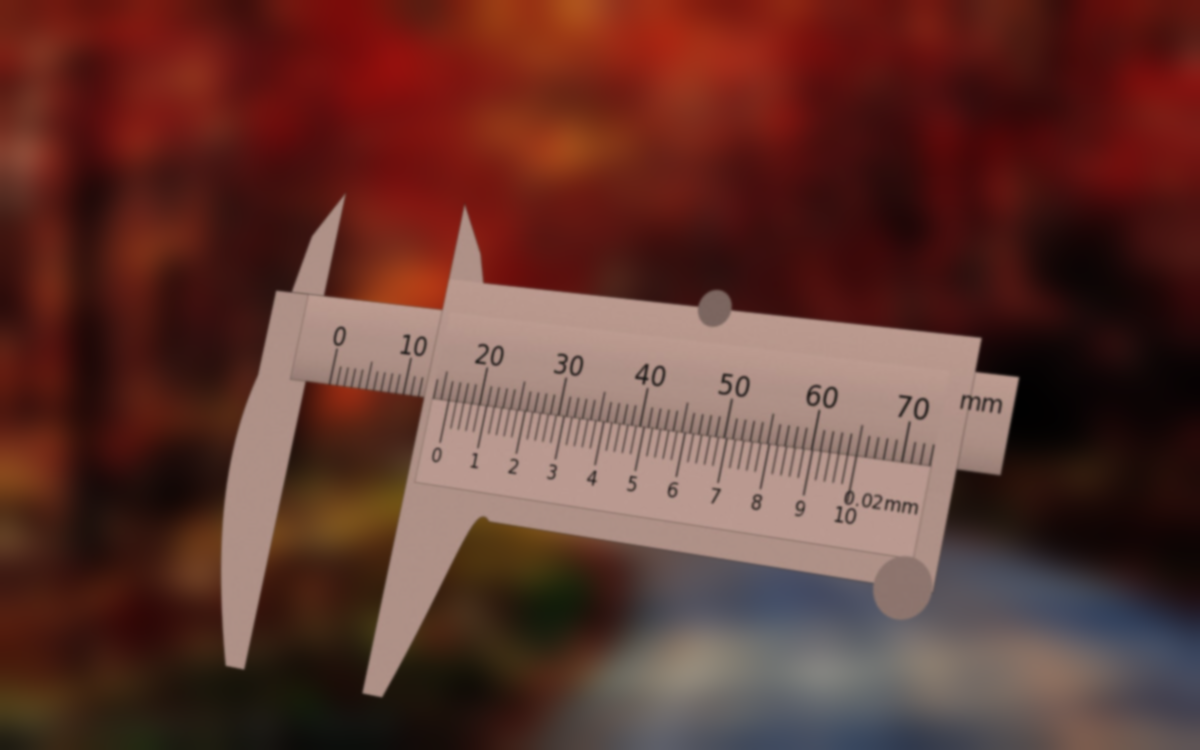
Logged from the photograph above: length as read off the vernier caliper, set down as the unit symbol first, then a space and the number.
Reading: mm 16.0
